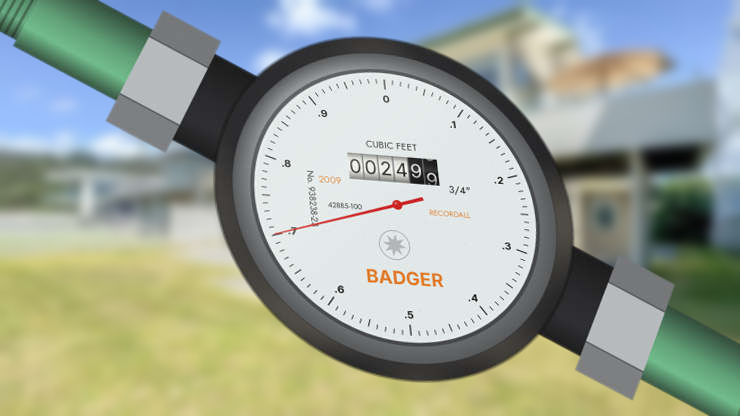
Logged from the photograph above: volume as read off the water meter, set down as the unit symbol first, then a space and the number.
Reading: ft³ 2498.70
